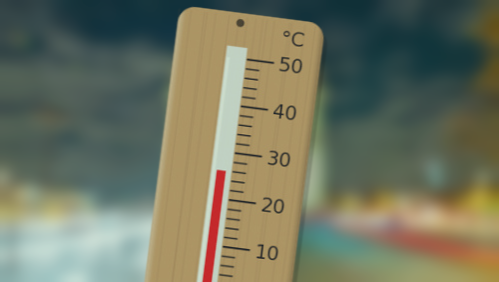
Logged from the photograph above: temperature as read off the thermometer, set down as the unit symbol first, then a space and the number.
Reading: °C 26
